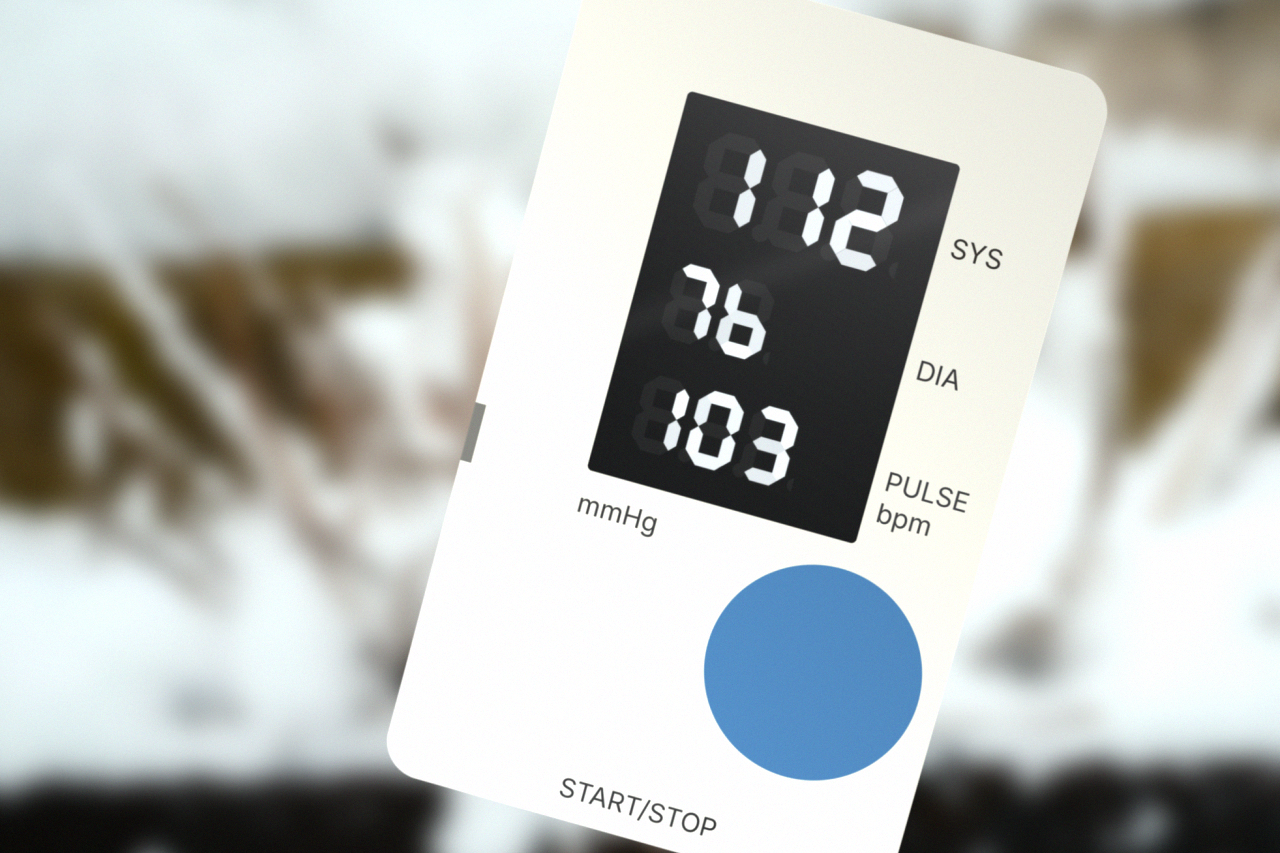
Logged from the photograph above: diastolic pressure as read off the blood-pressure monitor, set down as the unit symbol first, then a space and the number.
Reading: mmHg 76
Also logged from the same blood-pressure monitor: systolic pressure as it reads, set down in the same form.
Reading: mmHg 112
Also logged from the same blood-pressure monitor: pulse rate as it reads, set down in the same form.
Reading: bpm 103
